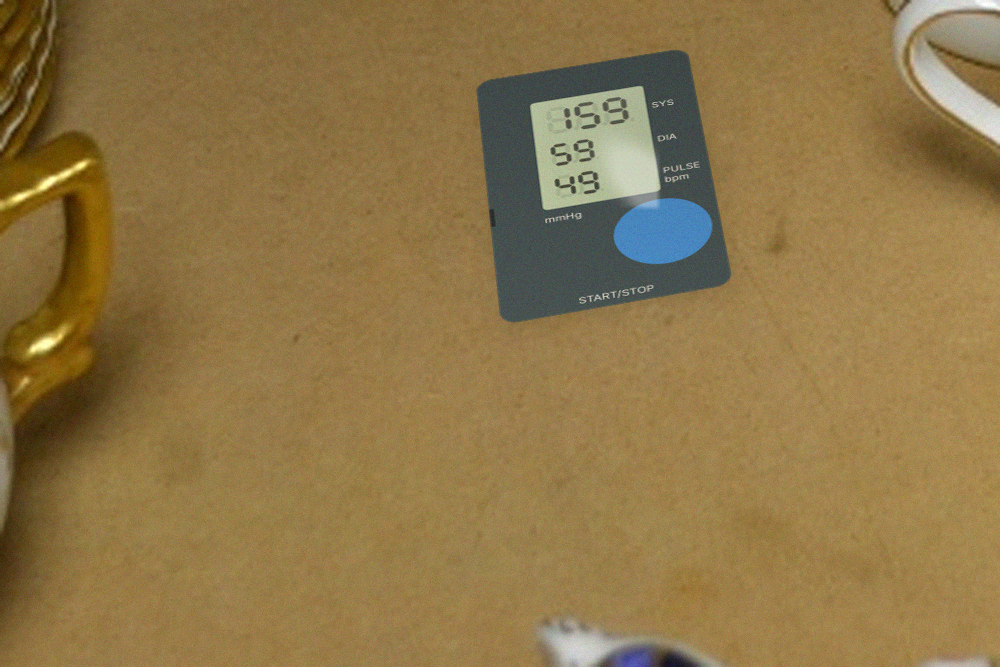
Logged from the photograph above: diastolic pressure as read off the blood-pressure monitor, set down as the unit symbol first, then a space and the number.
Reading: mmHg 59
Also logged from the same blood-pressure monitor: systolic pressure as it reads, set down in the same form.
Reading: mmHg 159
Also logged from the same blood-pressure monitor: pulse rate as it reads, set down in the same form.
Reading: bpm 49
